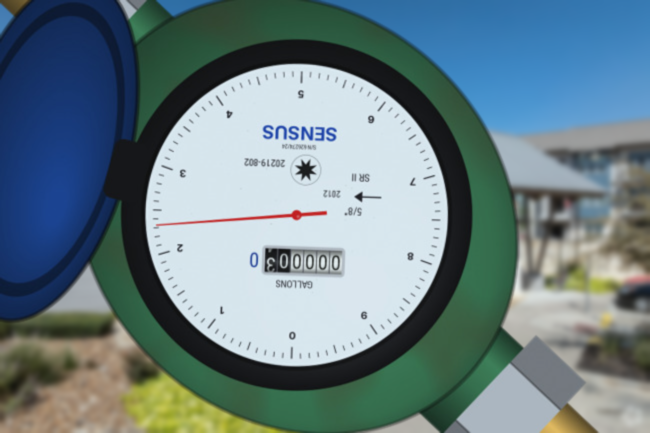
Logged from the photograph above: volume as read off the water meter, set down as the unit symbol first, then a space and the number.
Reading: gal 32.3
